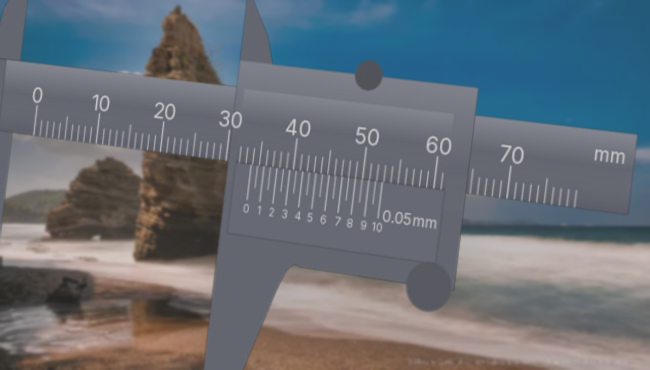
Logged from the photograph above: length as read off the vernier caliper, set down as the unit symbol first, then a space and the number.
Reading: mm 33.8
